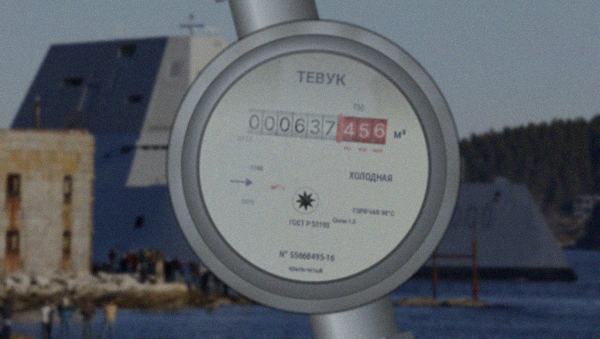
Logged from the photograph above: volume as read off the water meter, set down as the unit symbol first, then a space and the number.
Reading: m³ 637.456
